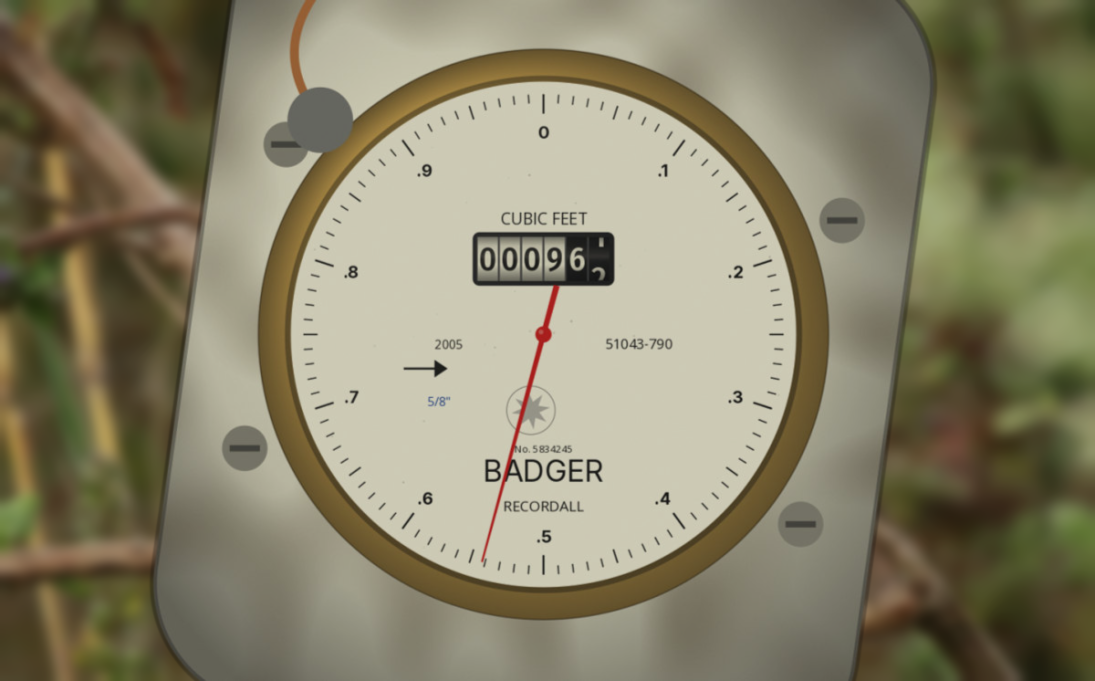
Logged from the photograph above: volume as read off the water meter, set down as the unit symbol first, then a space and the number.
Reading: ft³ 961.54
